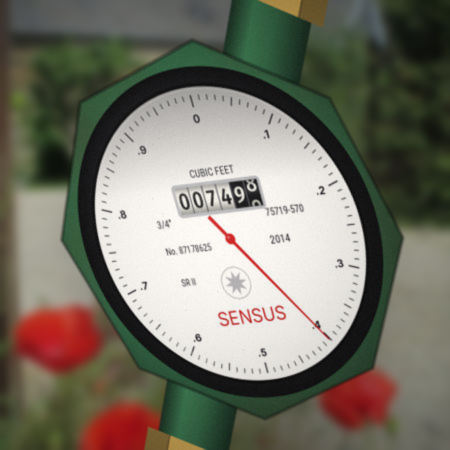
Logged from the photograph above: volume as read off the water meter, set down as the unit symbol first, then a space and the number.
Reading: ft³ 7498.40
